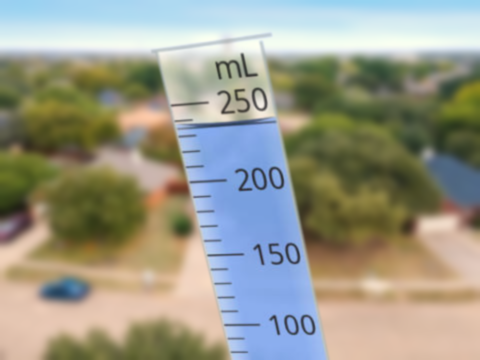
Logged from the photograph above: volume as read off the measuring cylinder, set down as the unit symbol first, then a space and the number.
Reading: mL 235
